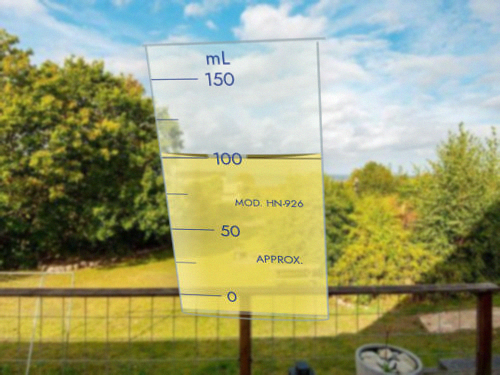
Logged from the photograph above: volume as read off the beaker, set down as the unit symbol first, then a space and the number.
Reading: mL 100
